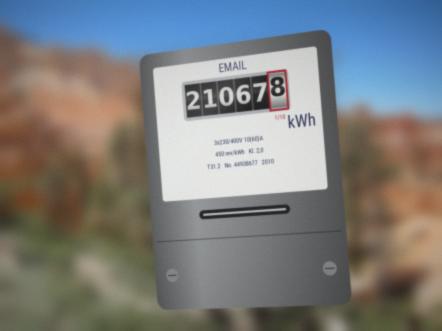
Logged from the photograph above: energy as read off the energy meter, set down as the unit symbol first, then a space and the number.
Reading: kWh 21067.8
